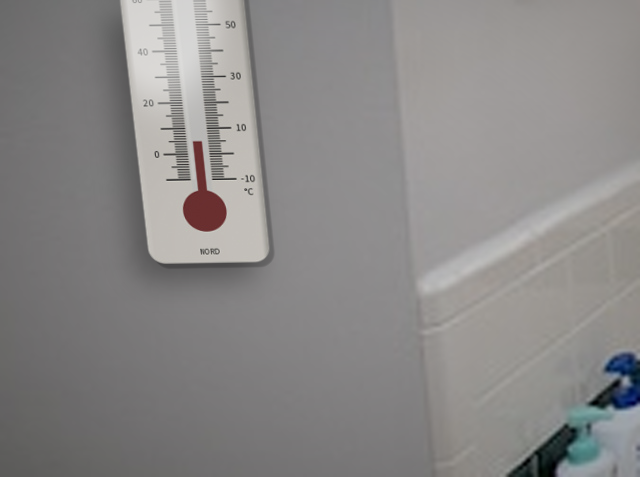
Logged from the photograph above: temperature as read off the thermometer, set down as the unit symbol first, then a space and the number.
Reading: °C 5
